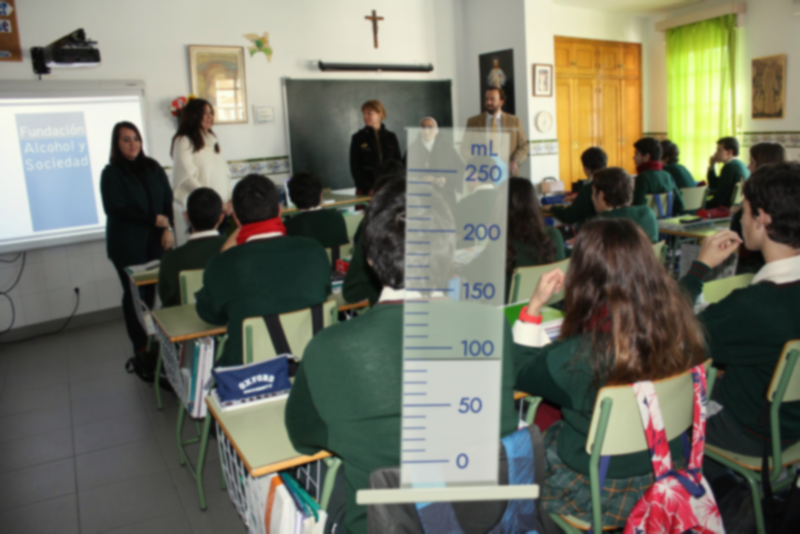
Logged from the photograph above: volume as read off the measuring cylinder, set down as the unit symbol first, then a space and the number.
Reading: mL 90
